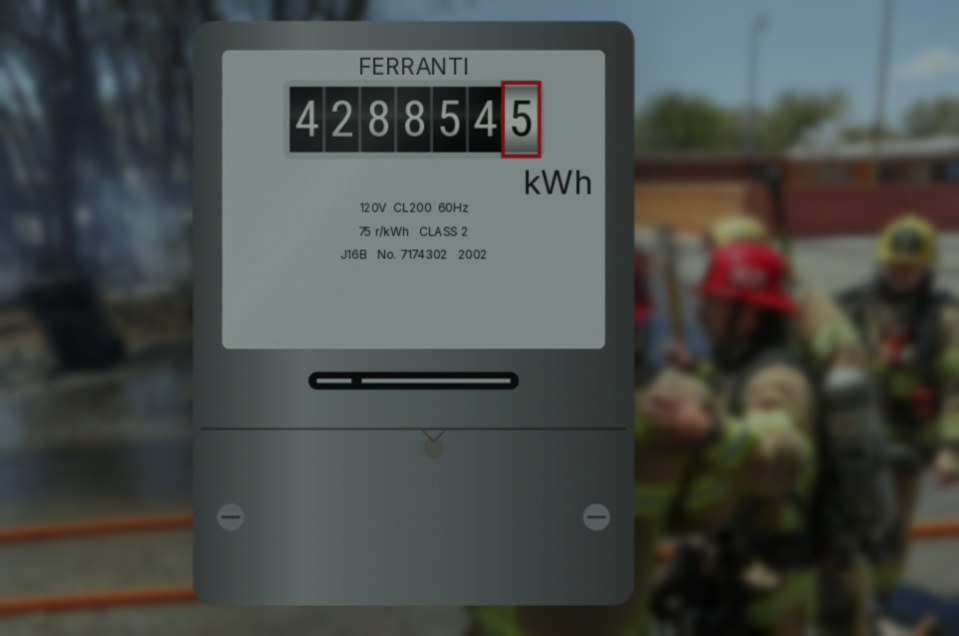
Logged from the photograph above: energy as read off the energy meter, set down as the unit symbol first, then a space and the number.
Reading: kWh 428854.5
